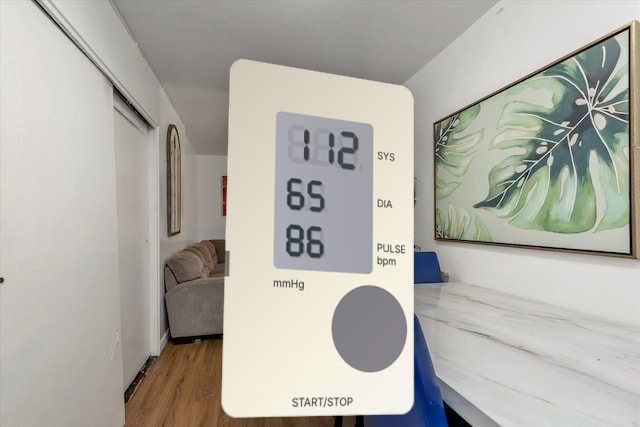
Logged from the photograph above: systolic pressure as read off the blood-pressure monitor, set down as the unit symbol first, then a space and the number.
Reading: mmHg 112
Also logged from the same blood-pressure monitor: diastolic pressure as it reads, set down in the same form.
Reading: mmHg 65
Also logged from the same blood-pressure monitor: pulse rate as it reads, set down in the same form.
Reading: bpm 86
